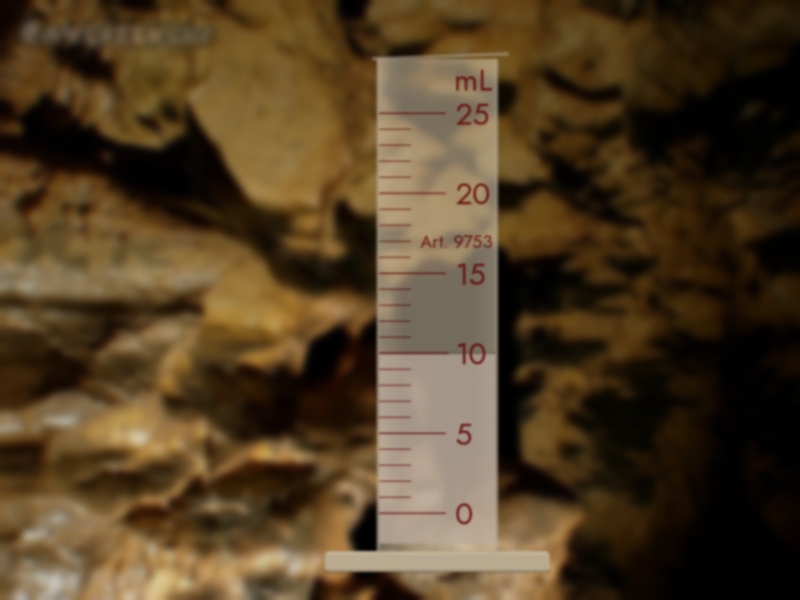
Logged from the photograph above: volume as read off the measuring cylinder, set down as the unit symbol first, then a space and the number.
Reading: mL 10
